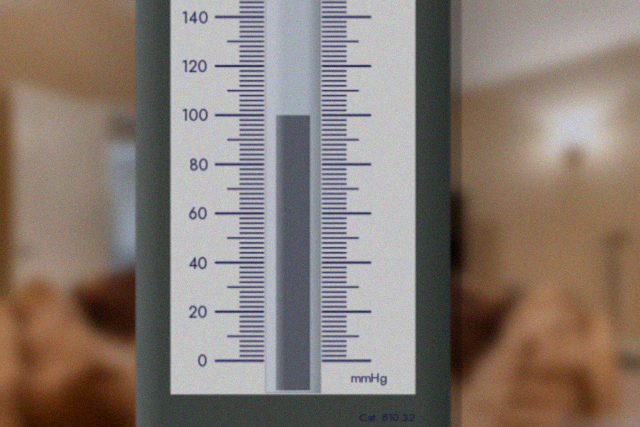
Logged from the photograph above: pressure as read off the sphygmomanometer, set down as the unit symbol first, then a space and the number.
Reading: mmHg 100
